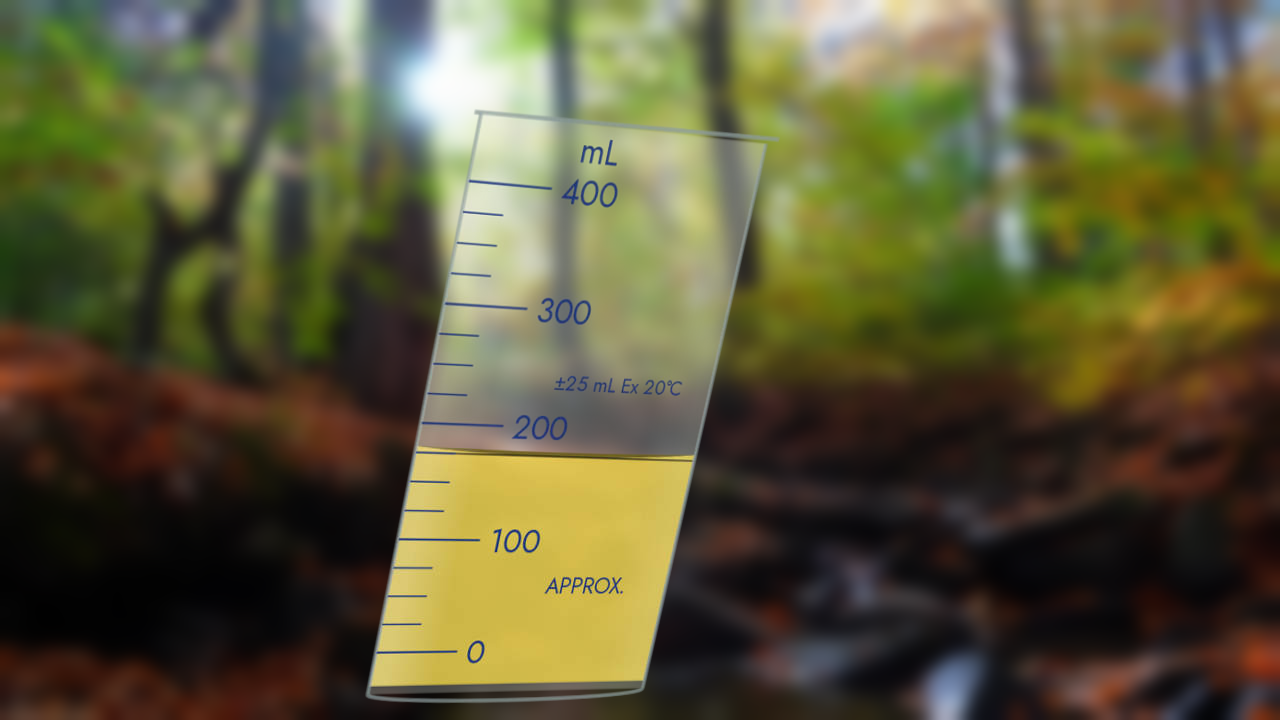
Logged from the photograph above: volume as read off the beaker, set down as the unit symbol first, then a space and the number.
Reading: mL 175
